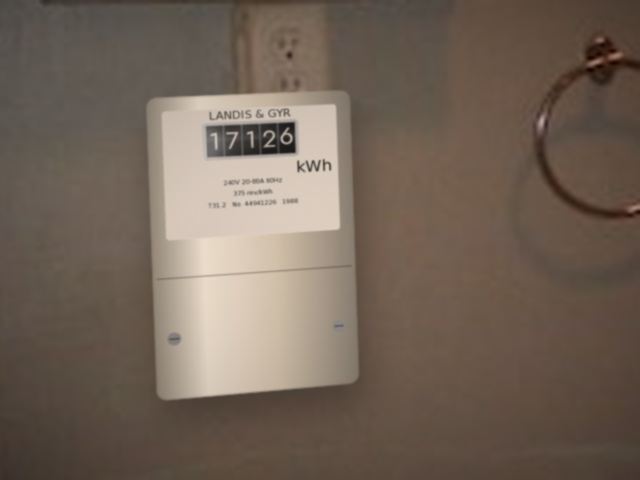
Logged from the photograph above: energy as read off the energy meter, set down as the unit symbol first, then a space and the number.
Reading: kWh 17126
